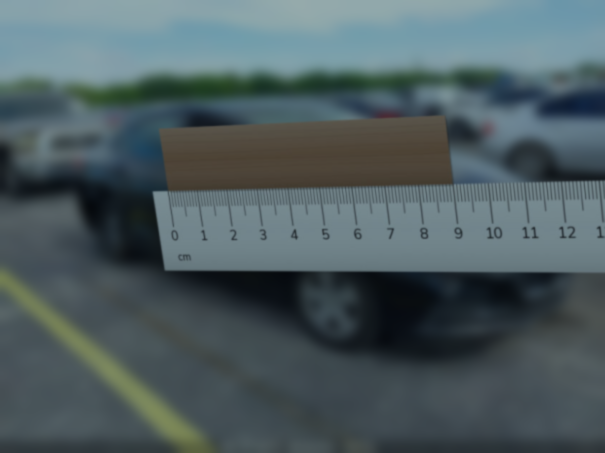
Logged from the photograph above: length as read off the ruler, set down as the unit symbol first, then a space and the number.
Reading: cm 9
